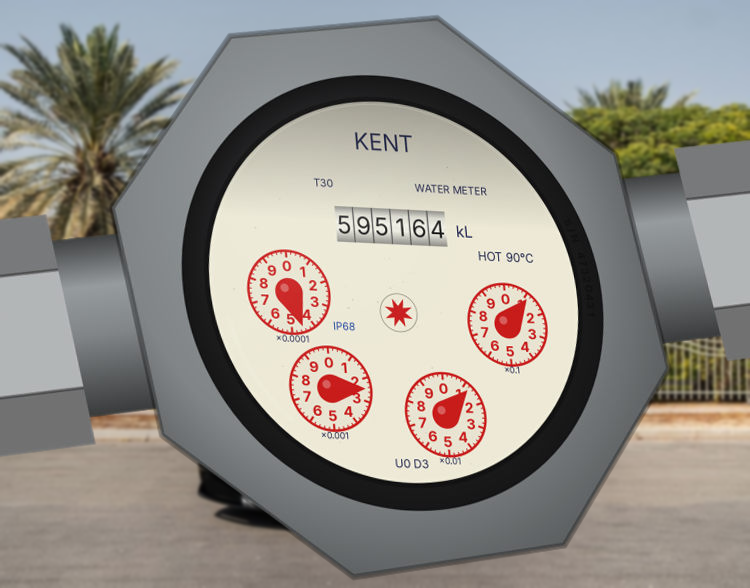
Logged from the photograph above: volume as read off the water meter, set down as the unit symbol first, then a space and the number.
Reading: kL 595164.1124
